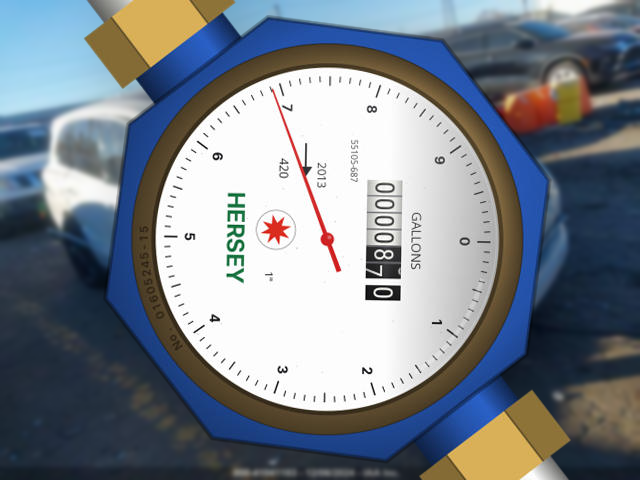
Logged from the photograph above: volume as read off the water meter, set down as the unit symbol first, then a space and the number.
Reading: gal 866.9
